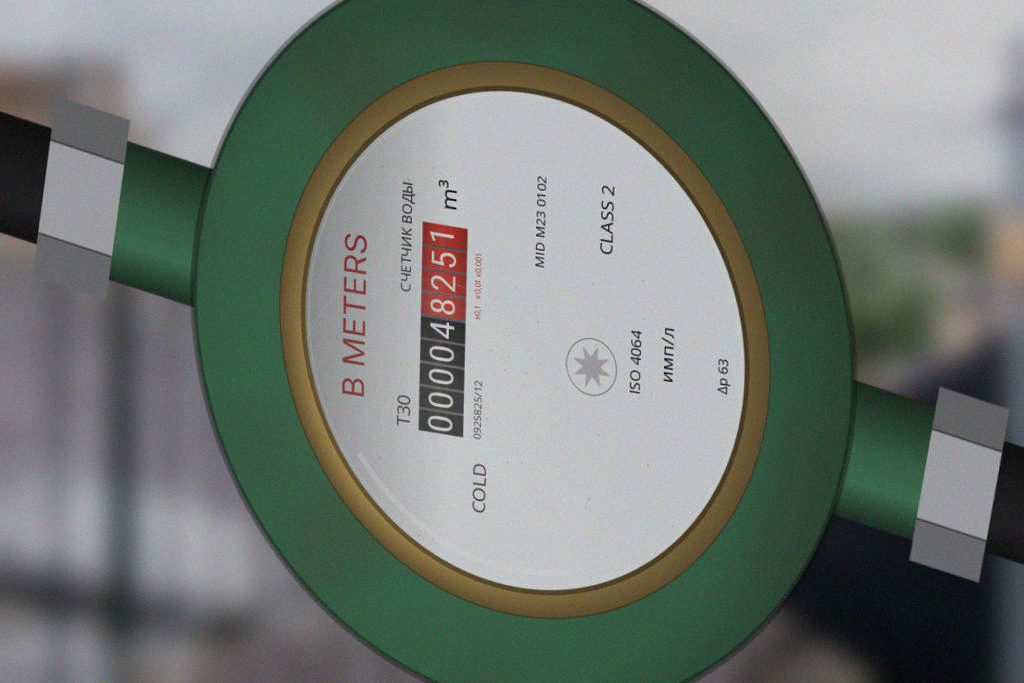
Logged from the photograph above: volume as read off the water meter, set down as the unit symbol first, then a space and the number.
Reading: m³ 4.8251
